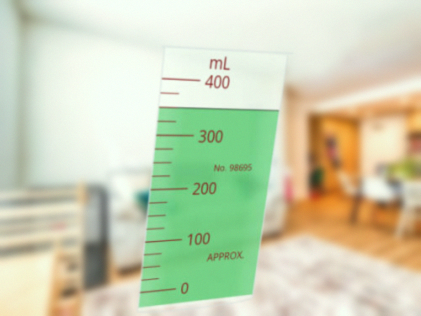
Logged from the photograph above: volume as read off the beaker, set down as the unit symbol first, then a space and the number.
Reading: mL 350
